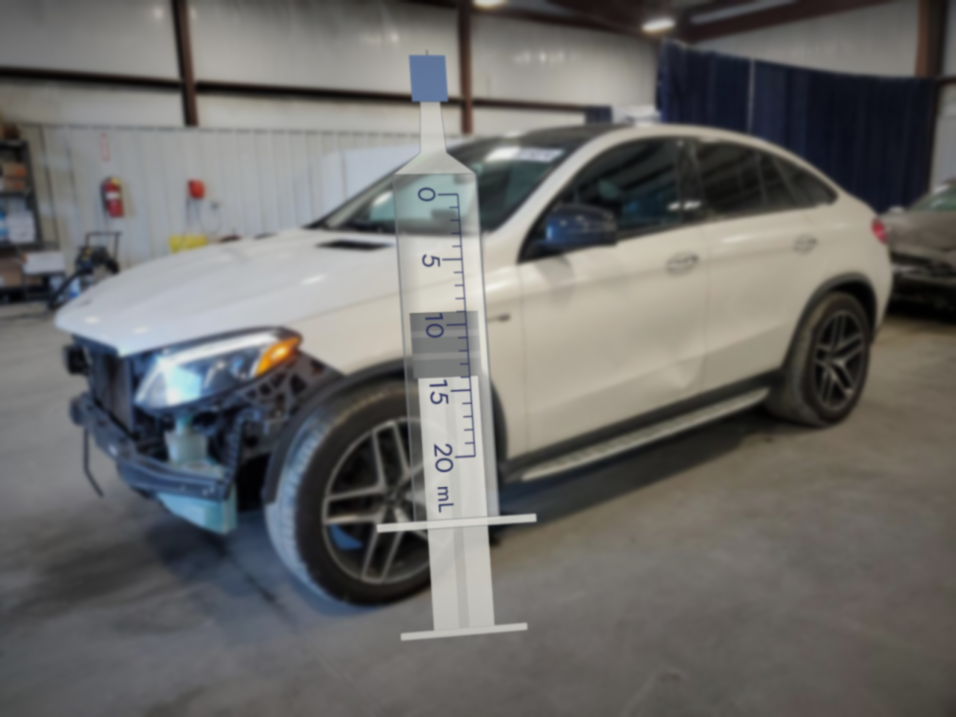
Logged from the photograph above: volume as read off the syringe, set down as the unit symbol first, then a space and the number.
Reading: mL 9
